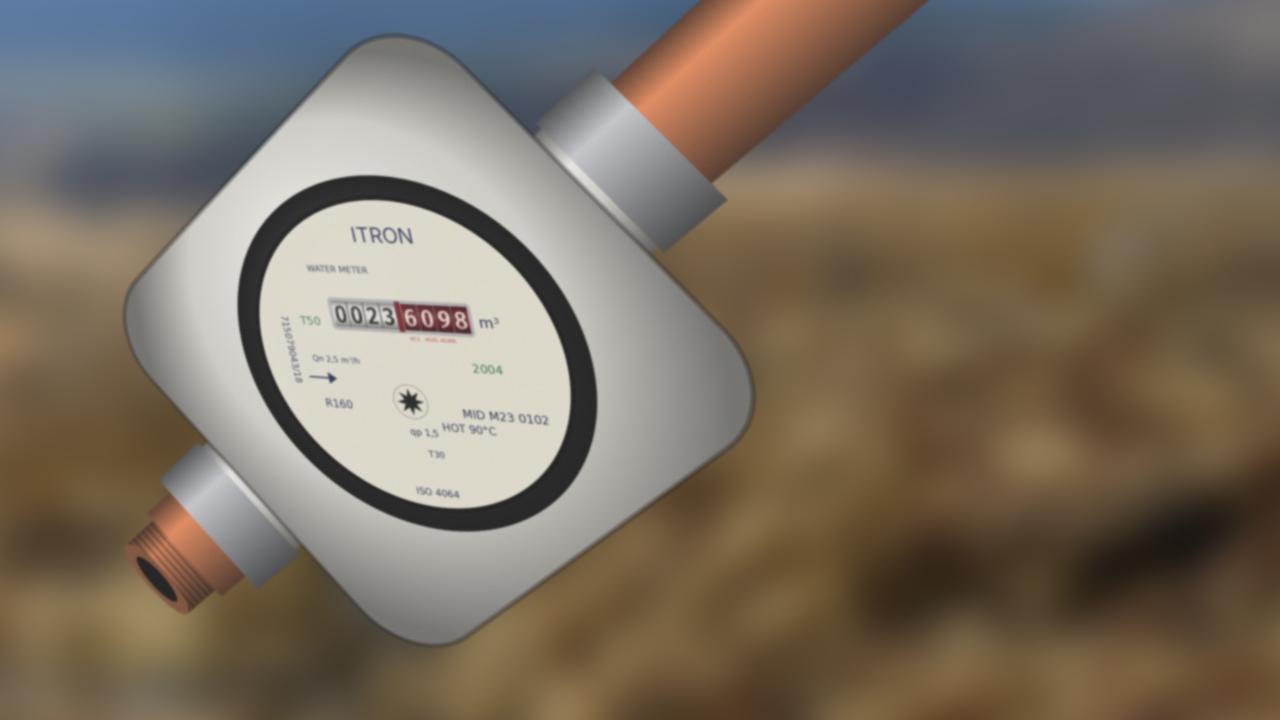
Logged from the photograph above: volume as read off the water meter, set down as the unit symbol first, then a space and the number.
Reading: m³ 23.6098
